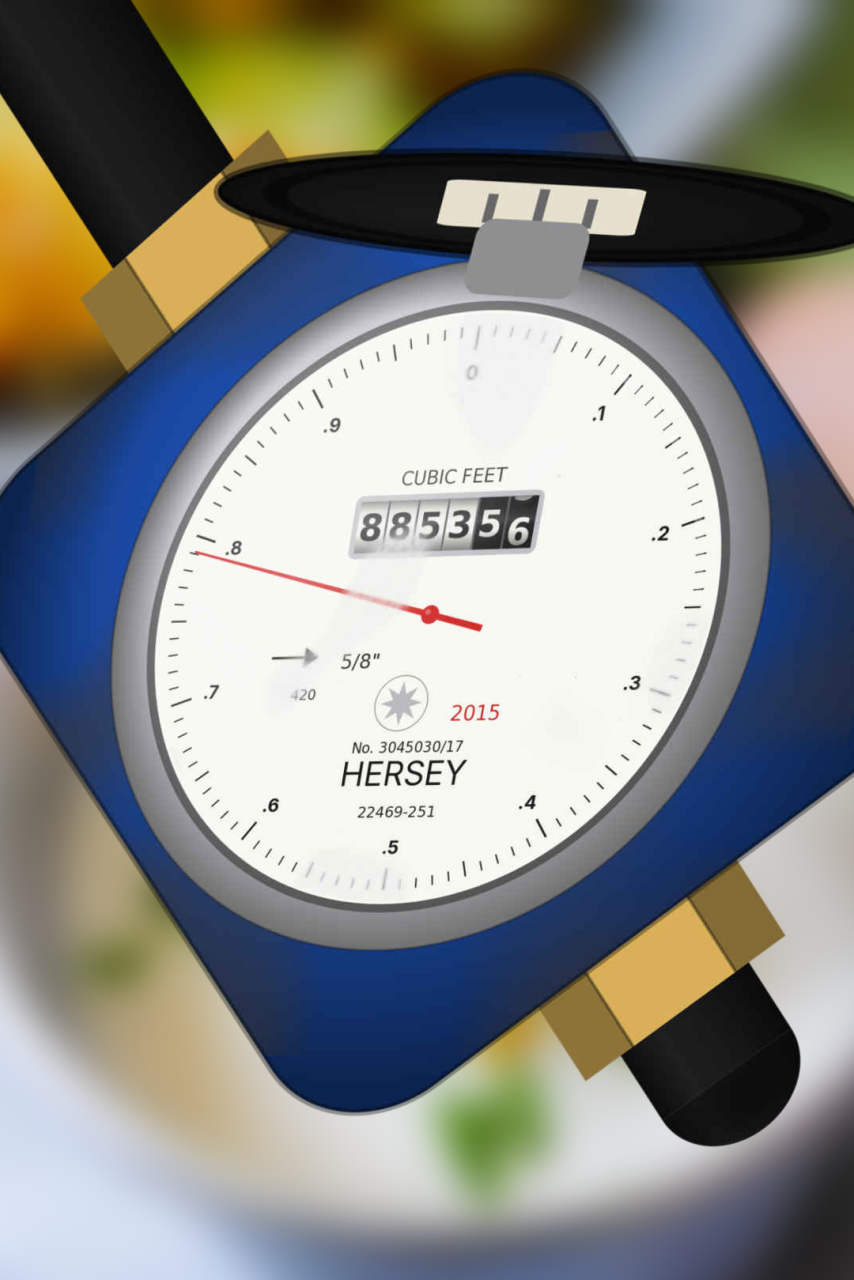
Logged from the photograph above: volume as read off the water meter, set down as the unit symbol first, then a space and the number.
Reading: ft³ 885355.79
